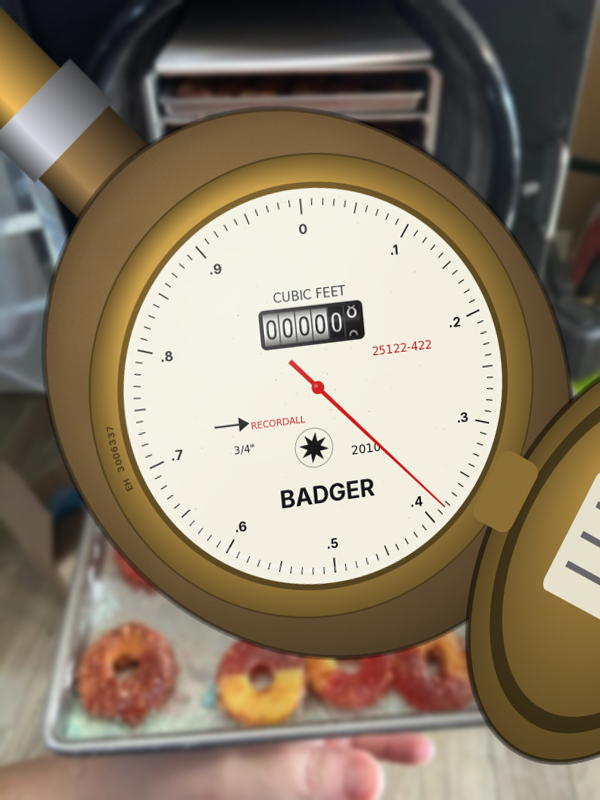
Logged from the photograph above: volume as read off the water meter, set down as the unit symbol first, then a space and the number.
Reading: ft³ 8.38
